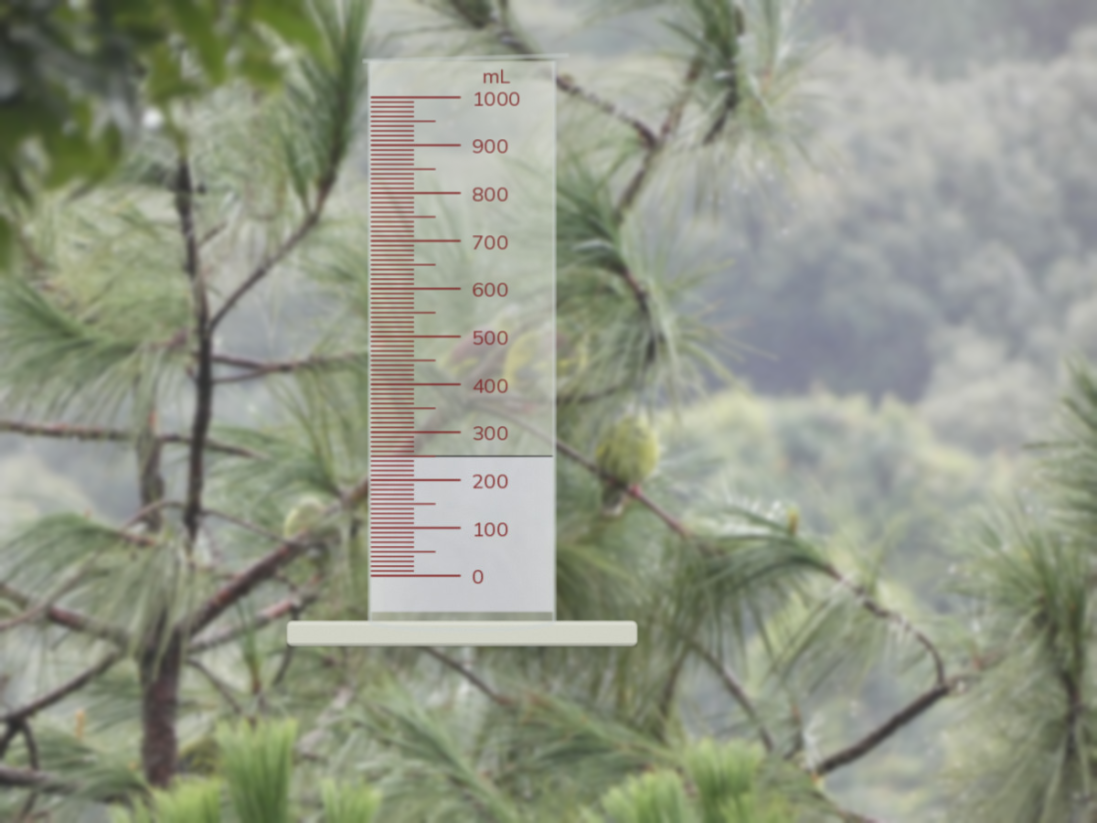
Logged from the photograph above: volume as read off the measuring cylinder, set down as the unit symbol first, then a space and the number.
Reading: mL 250
